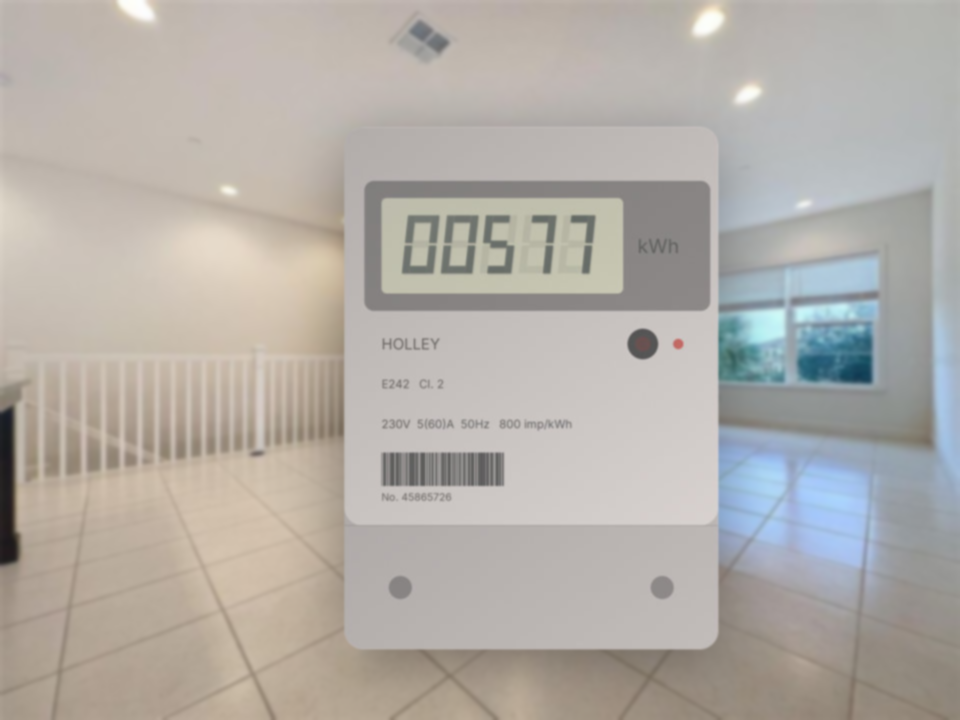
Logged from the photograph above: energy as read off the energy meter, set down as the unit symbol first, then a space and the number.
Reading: kWh 577
